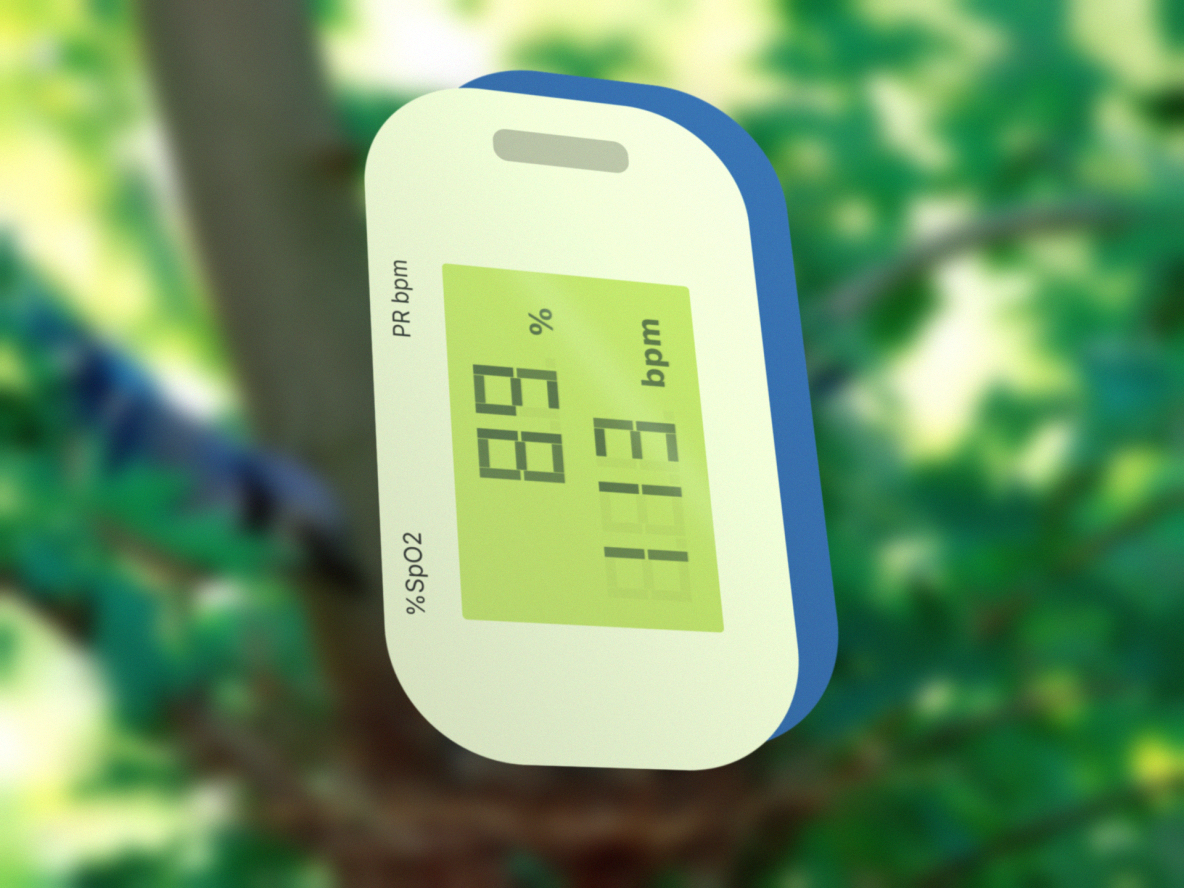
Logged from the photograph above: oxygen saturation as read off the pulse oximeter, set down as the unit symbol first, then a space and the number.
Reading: % 89
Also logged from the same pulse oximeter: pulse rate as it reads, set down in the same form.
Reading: bpm 113
